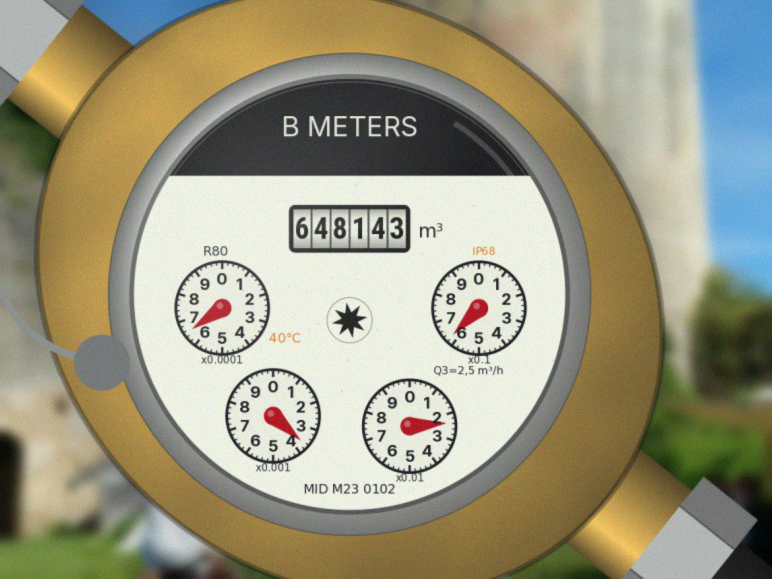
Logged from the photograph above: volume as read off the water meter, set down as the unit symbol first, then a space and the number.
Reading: m³ 648143.6236
